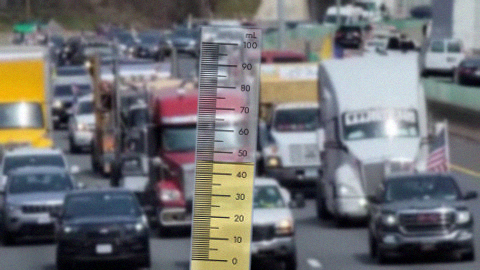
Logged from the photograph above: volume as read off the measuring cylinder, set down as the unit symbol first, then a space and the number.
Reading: mL 45
